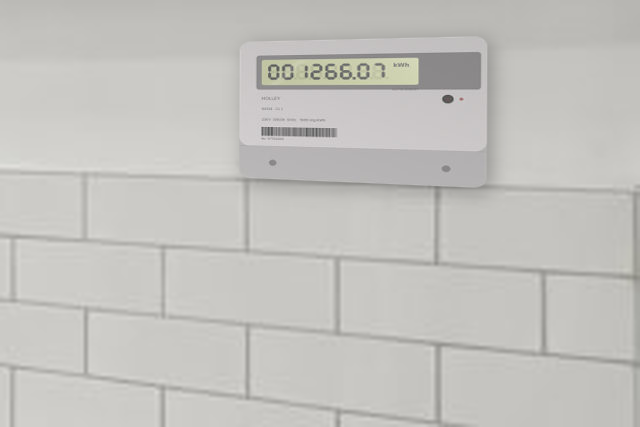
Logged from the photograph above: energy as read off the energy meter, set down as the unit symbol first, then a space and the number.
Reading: kWh 1266.07
